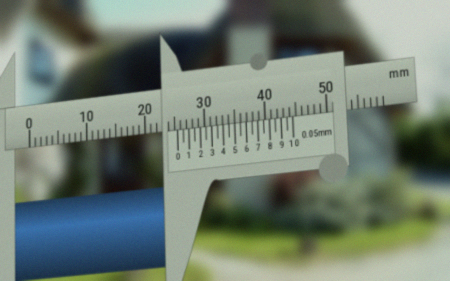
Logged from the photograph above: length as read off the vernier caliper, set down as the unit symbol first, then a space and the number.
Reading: mm 25.5
